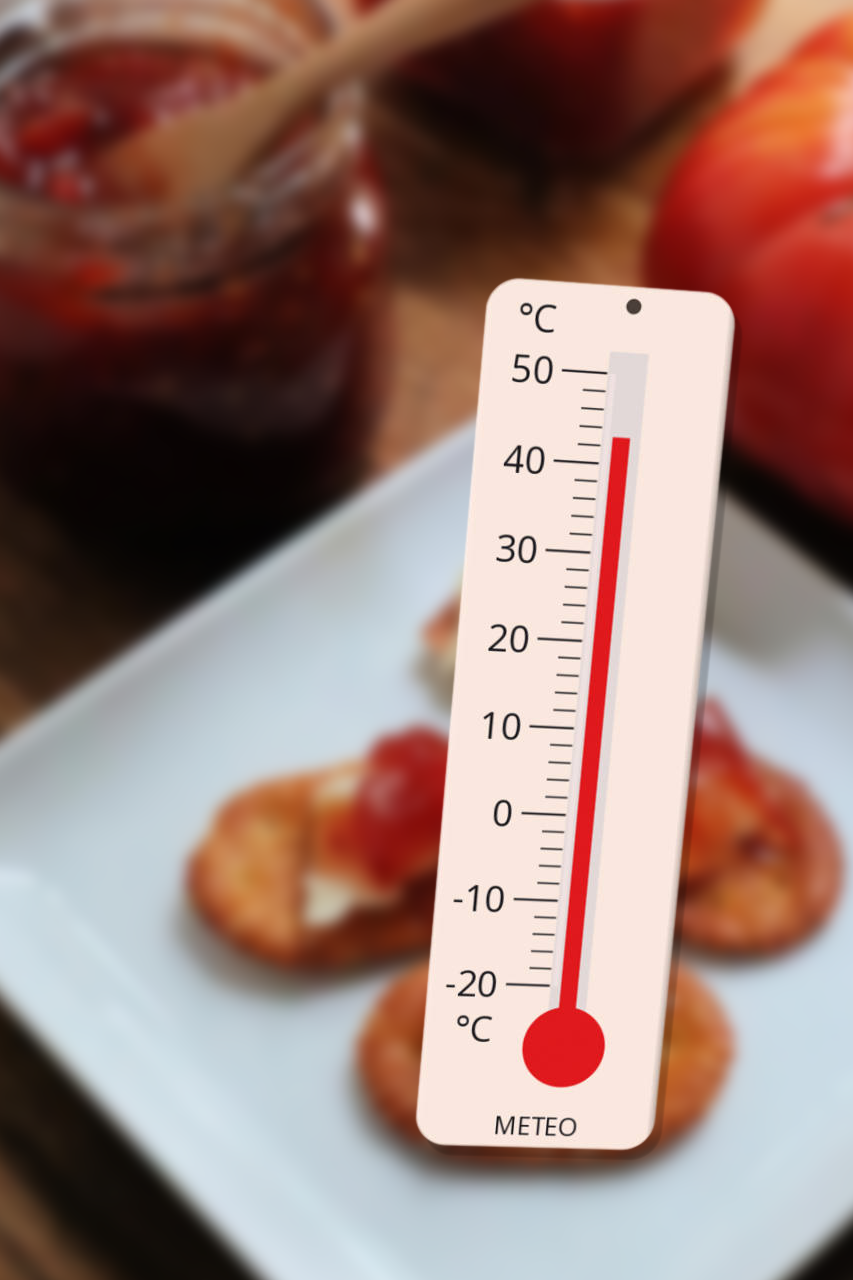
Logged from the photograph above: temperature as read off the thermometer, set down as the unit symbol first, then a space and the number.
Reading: °C 43
